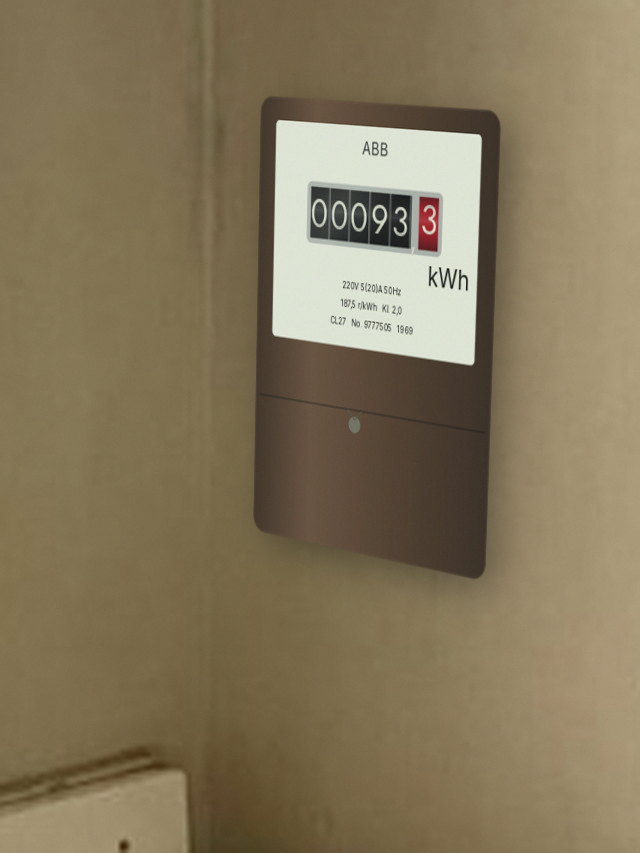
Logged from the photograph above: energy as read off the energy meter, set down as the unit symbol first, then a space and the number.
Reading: kWh 93.3
